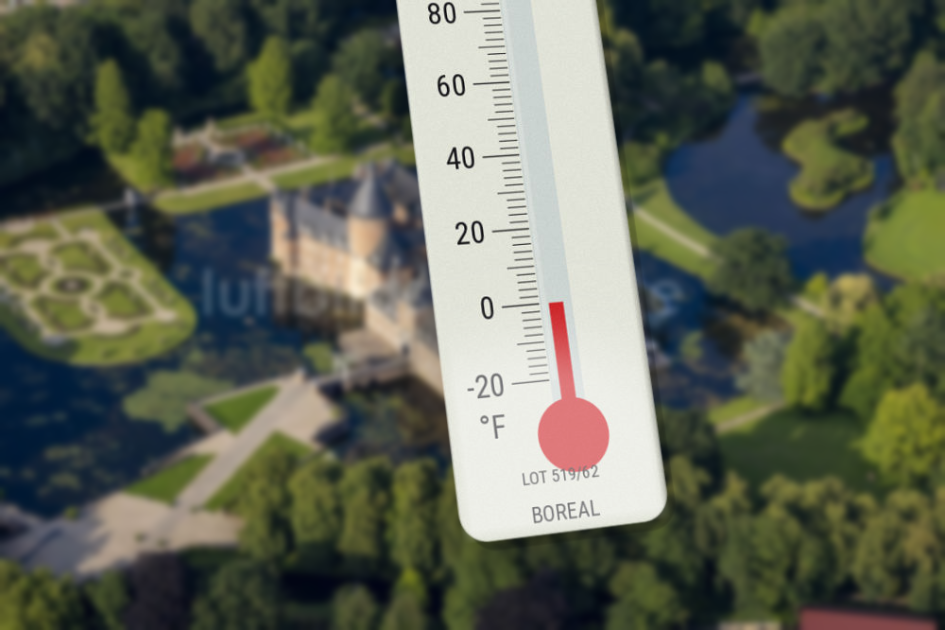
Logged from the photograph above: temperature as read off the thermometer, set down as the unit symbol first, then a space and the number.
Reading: °F 0
